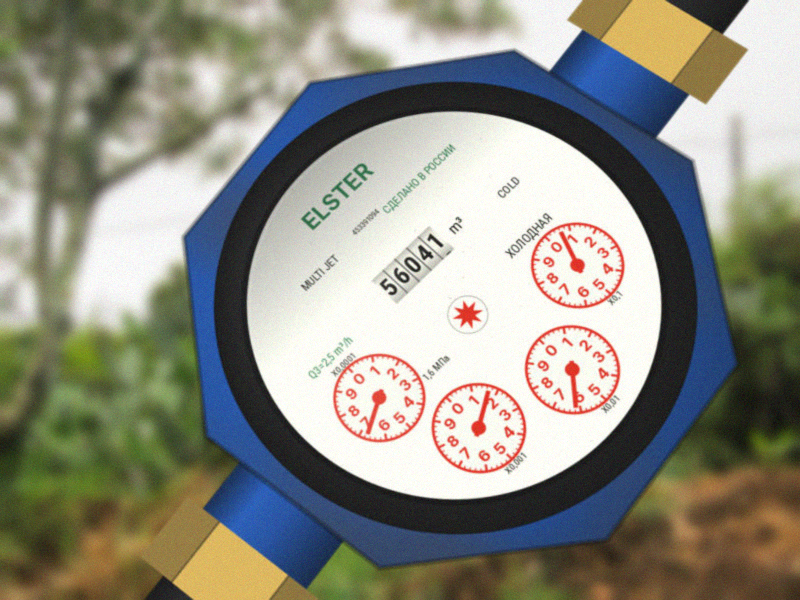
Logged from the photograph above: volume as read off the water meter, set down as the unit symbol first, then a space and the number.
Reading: m³ 56041.0616
